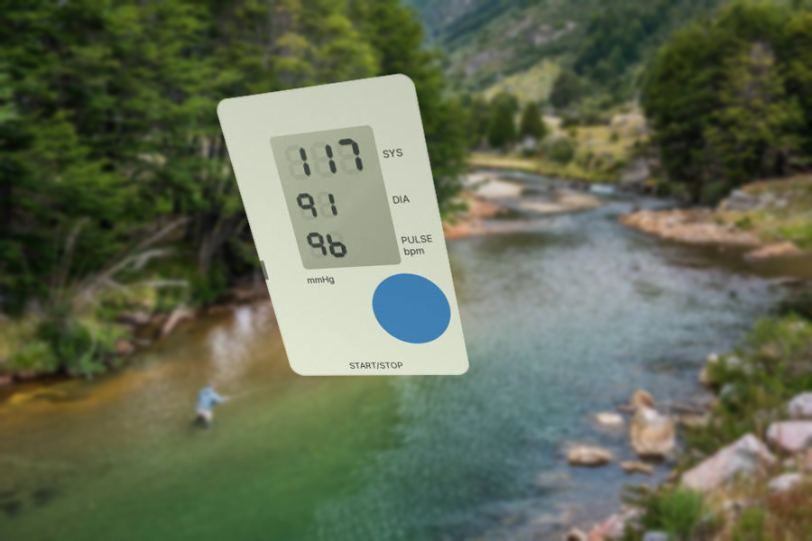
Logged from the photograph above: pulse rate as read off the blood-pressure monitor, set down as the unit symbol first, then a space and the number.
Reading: bpm 96
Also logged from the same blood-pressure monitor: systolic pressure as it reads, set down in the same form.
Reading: mmHg 117
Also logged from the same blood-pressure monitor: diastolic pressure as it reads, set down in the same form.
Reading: mmHg 91
